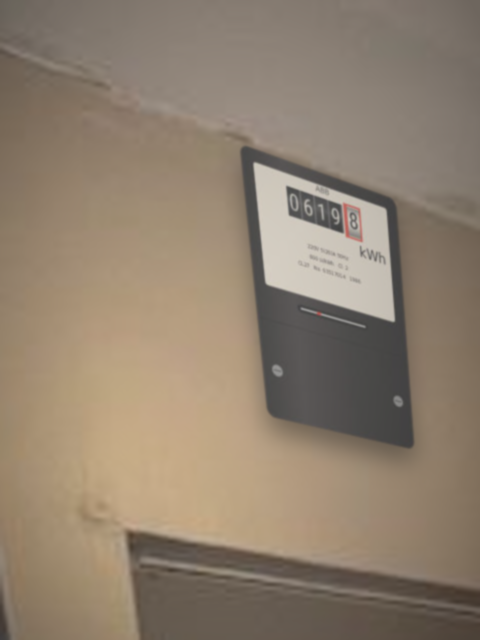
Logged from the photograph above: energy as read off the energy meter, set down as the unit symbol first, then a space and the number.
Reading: kWh 619.8
